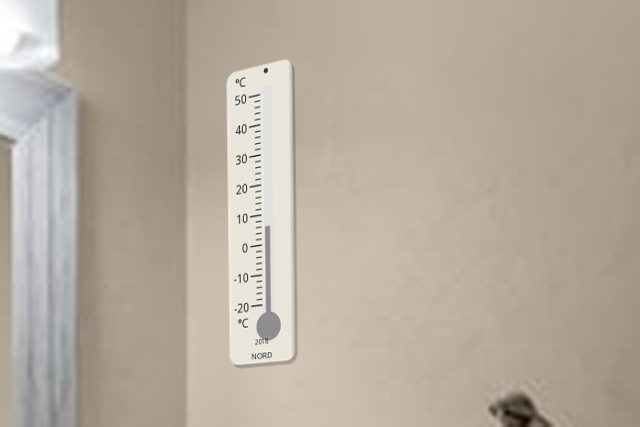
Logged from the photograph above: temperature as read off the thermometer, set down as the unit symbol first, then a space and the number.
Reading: °C 6
